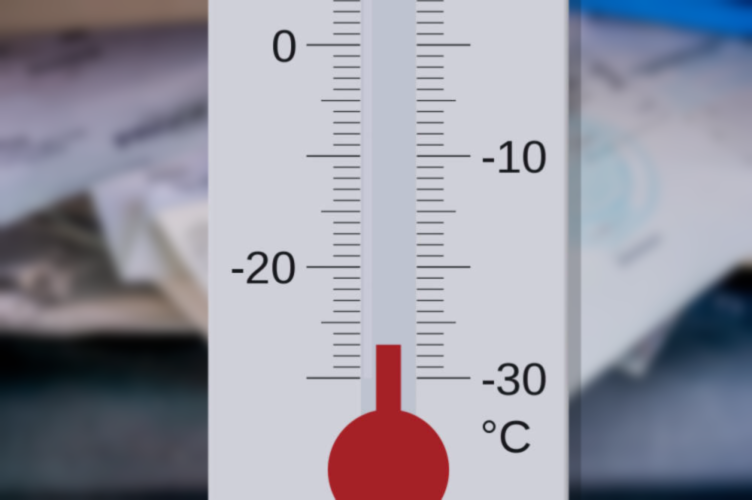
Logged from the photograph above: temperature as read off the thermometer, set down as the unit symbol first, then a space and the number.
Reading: °C -27
